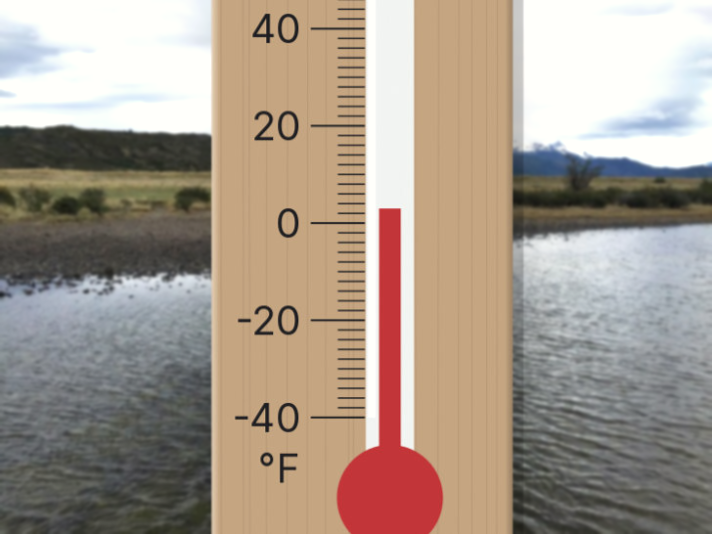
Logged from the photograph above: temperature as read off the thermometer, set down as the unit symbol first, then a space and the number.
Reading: °F 3
